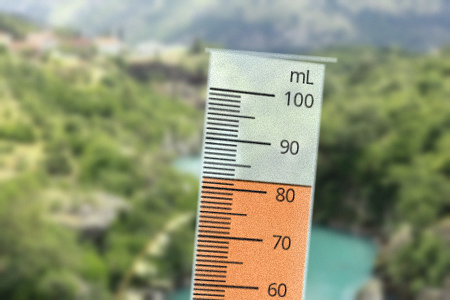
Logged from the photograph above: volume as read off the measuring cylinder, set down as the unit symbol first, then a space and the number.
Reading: mL 82
